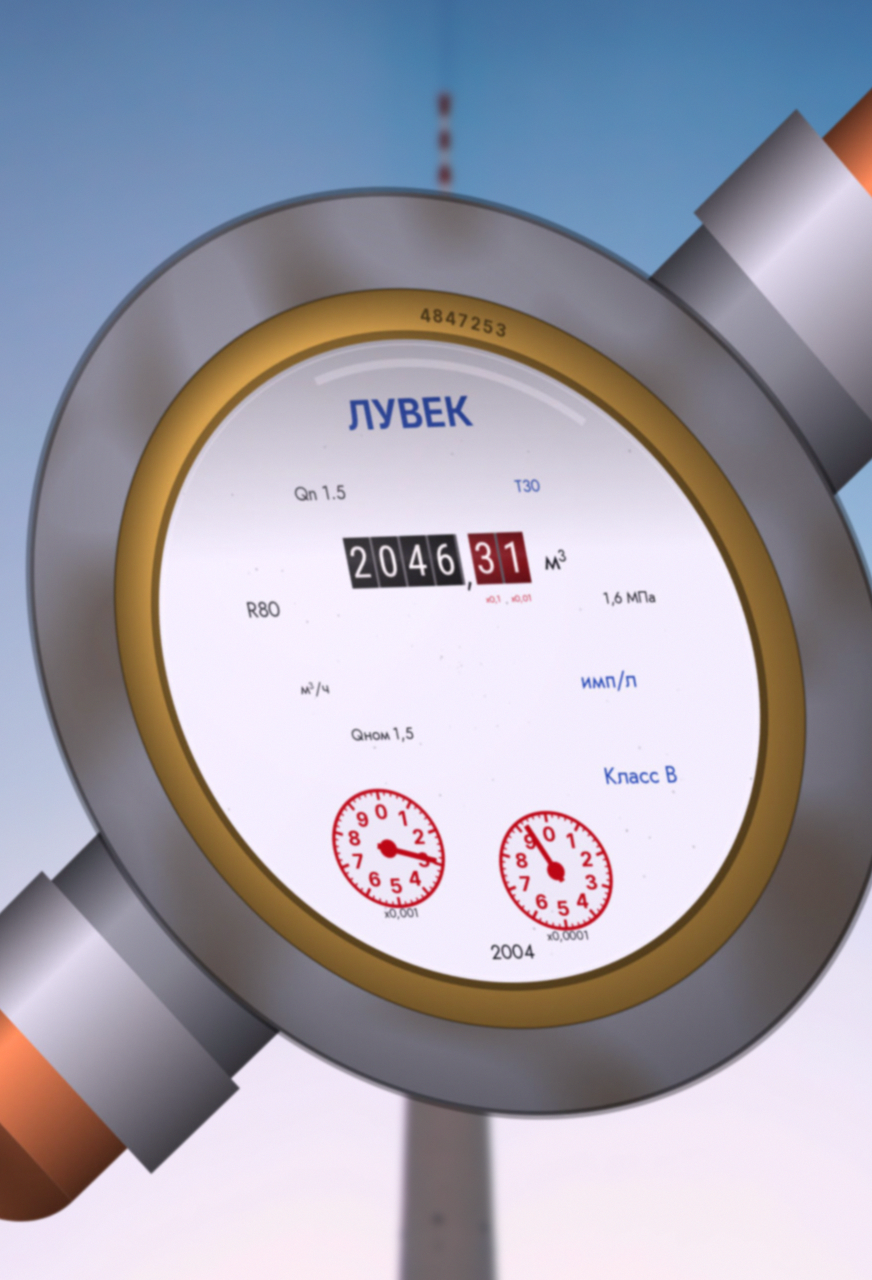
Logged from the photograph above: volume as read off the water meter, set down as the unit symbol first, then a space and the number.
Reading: m³ 2046.3129
